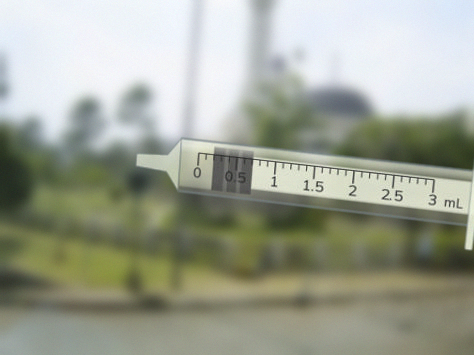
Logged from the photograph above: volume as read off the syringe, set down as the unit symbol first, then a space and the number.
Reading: mL 0.2
